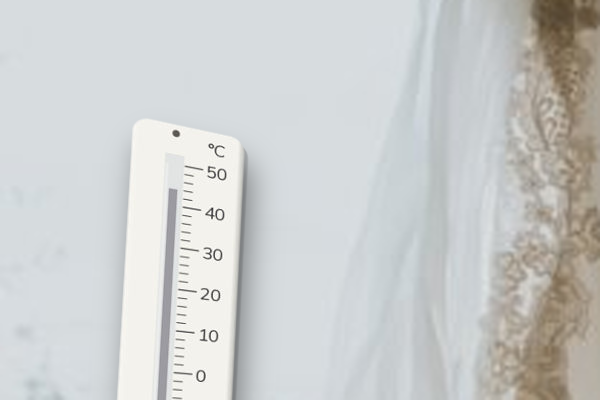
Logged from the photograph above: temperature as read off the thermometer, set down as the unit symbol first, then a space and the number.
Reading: °C 44
